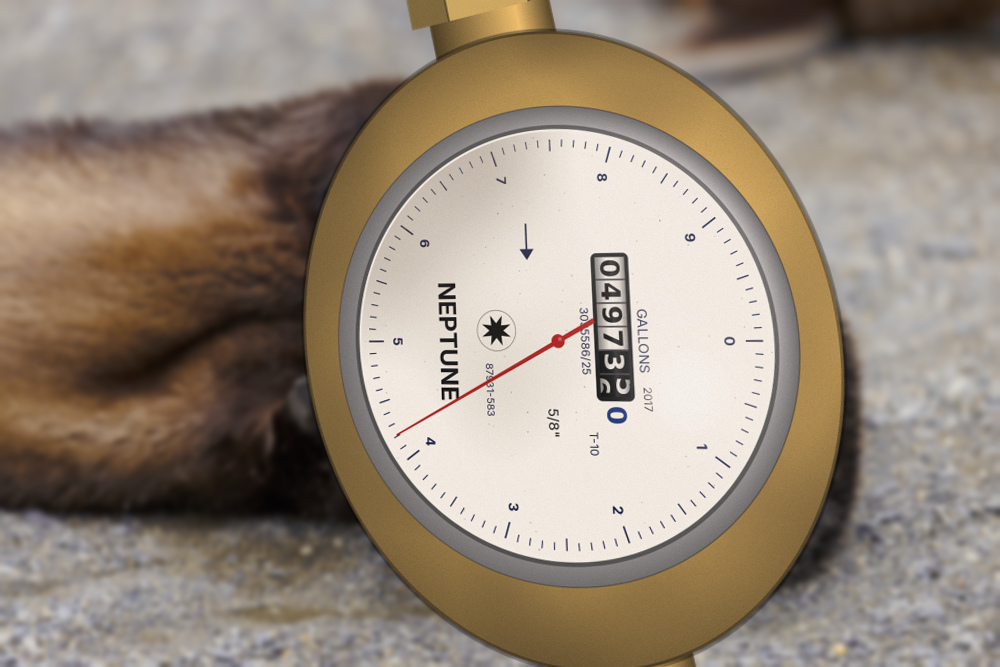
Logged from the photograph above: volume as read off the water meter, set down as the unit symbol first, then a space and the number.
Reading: gal 497354.2
